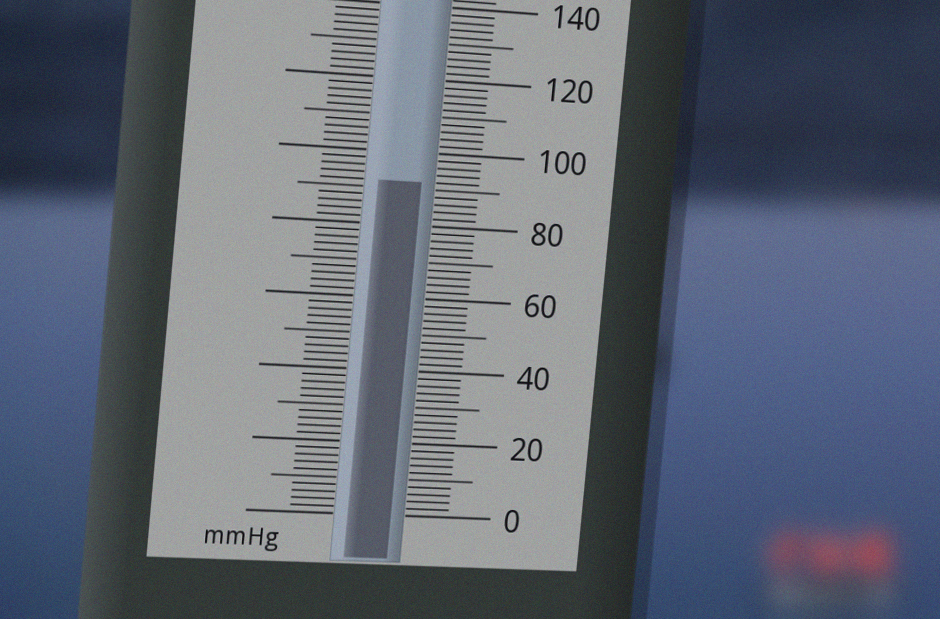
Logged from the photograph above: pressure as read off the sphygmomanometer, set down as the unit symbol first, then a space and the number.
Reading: mmHg 92
